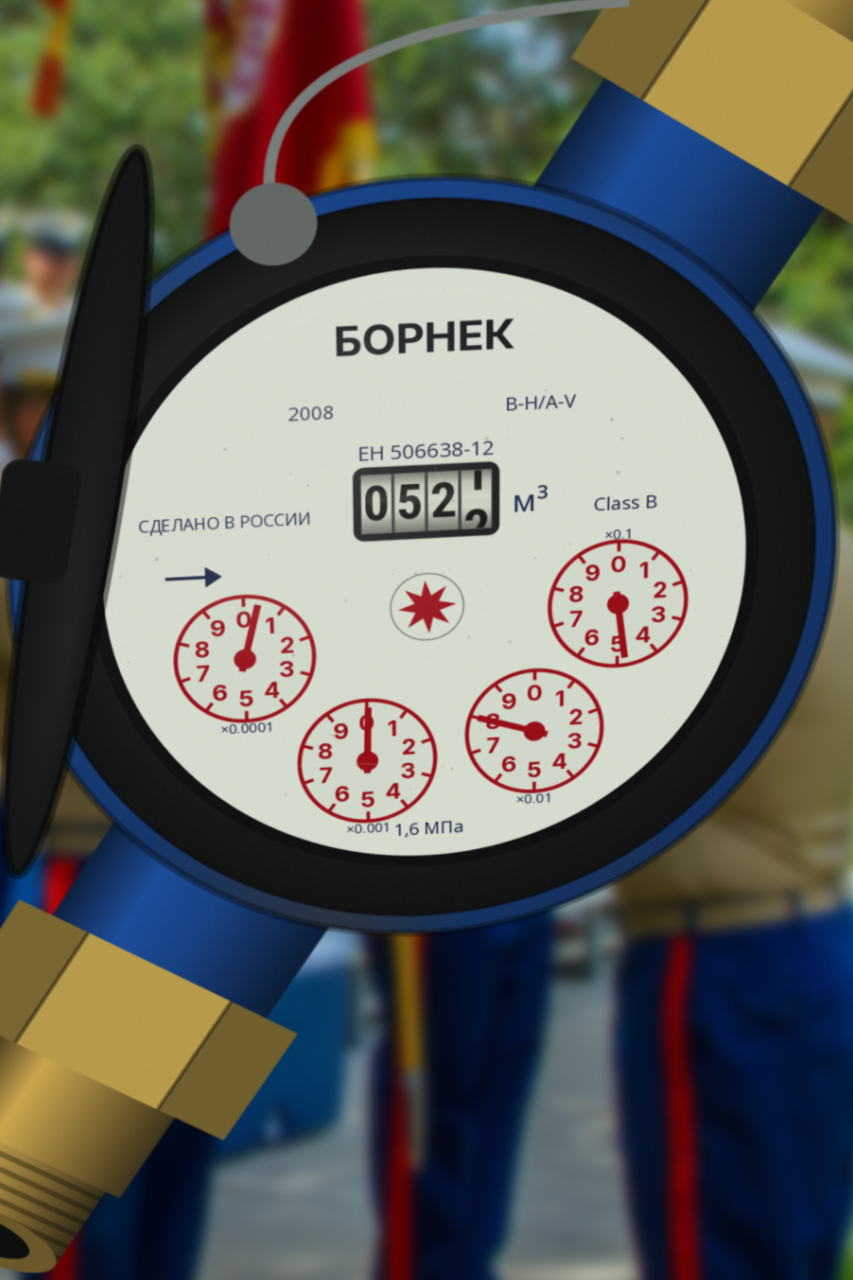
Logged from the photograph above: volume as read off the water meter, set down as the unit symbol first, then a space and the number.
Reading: m³ 521.4800
